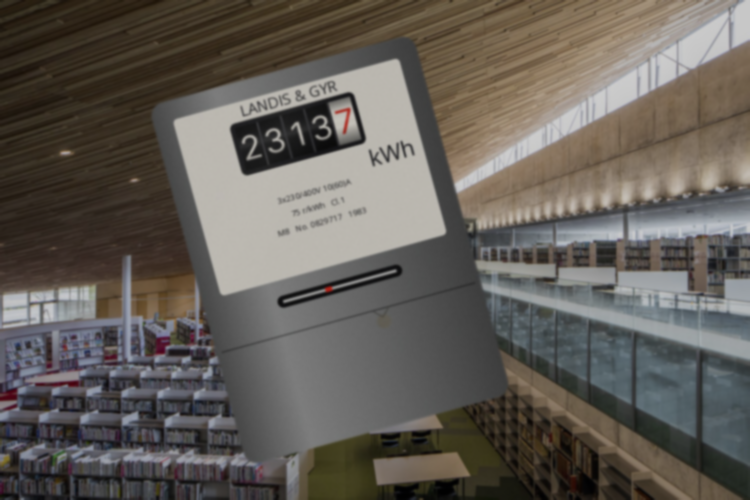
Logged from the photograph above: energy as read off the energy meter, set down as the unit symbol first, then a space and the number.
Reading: kWh 2313.7
